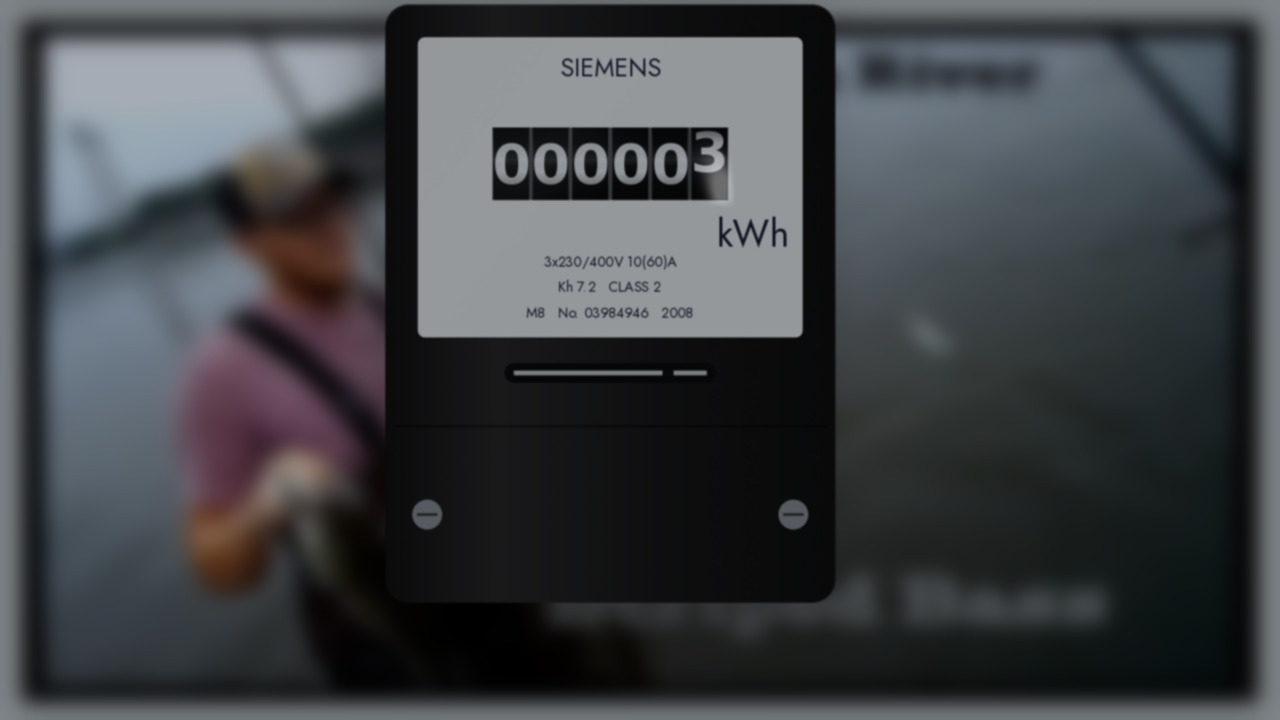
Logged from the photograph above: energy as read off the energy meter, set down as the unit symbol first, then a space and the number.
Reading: kWh 3
